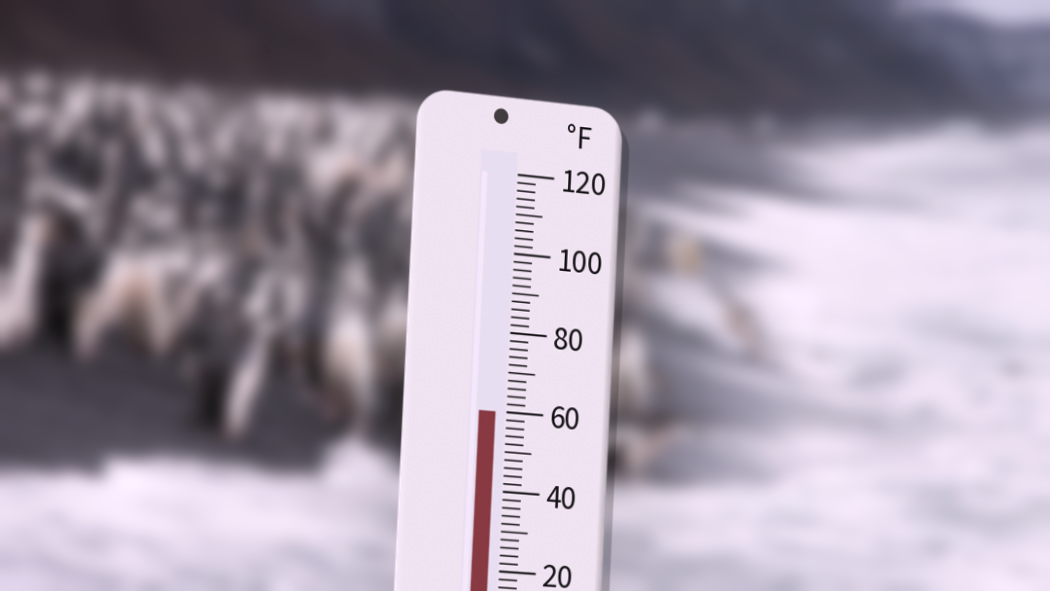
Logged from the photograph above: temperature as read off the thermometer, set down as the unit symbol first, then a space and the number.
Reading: °F 60
